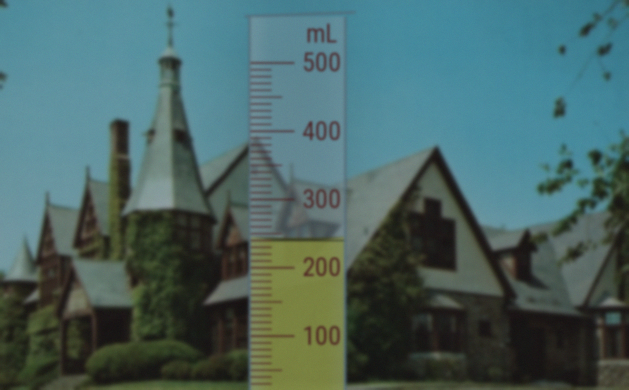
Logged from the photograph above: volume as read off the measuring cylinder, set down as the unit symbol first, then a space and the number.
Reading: mL 240
